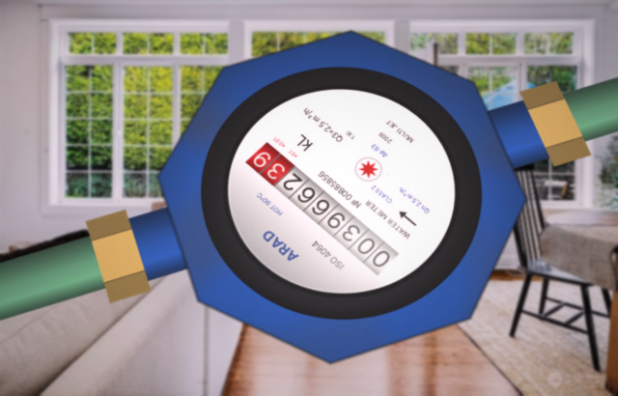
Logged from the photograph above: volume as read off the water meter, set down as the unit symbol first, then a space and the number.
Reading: kL 39662.39
